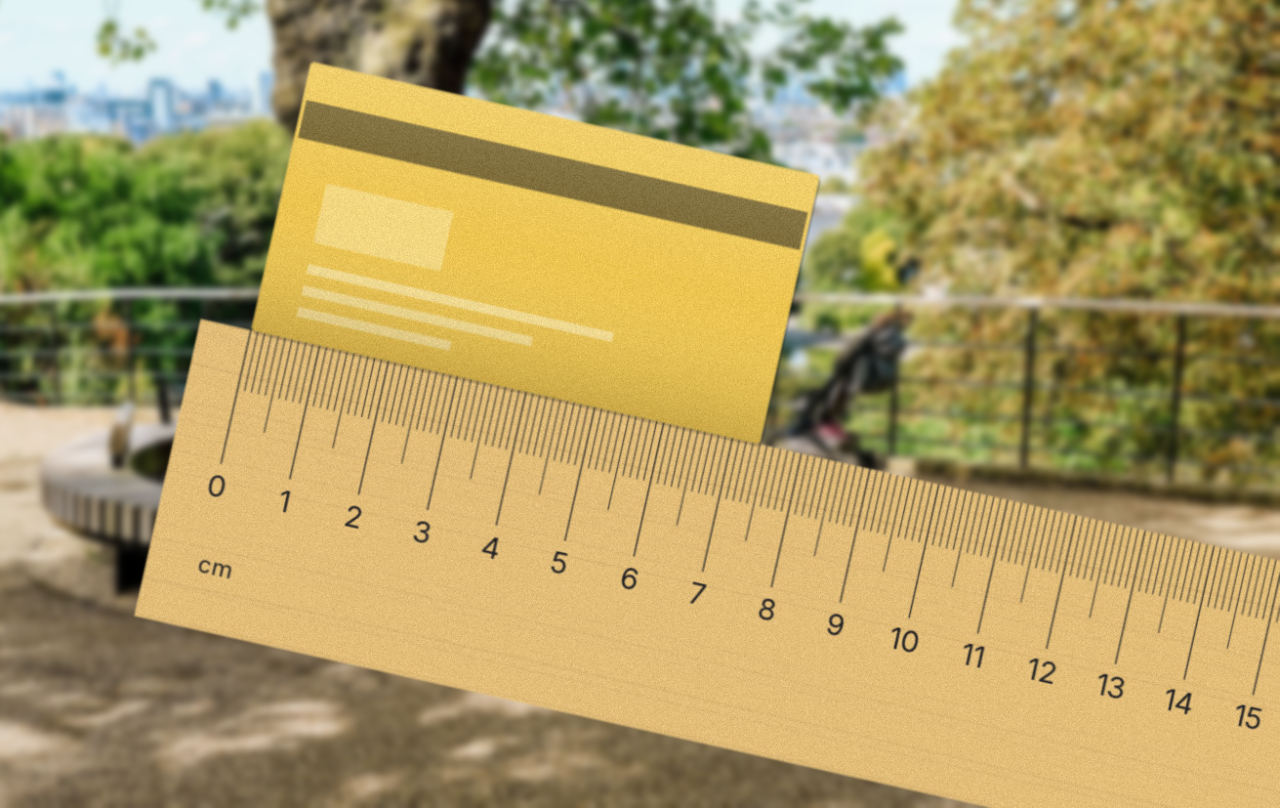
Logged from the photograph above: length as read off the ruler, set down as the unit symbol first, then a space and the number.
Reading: cm 7.4
